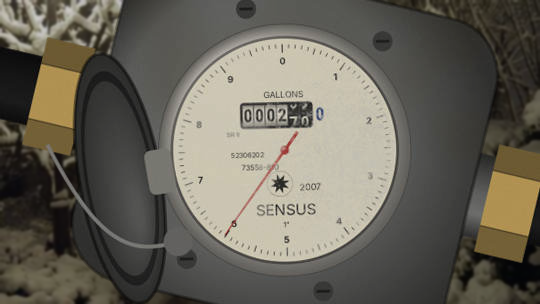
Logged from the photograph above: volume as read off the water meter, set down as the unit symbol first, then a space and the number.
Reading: gal 2696.0
